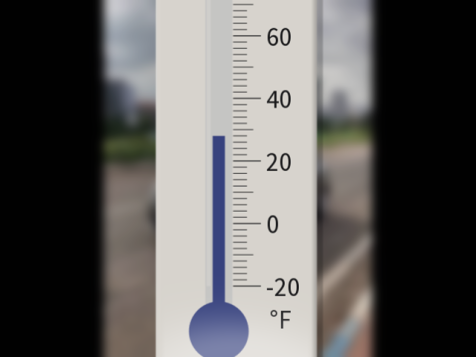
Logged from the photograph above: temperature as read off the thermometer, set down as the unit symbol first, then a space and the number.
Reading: °F 28
